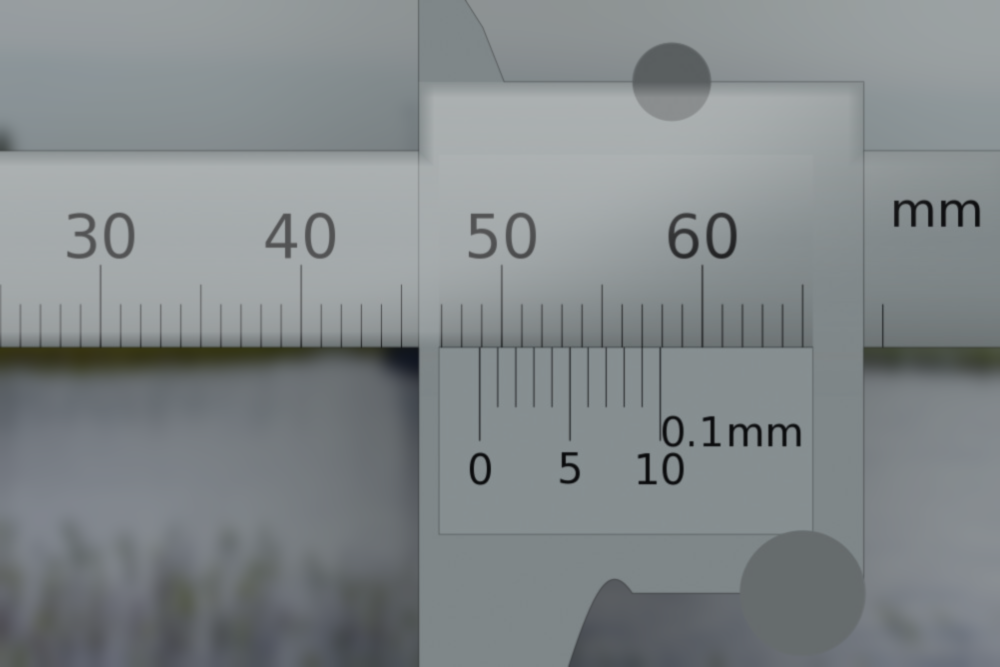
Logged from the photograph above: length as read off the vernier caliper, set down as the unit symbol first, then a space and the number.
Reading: mm 48.9
